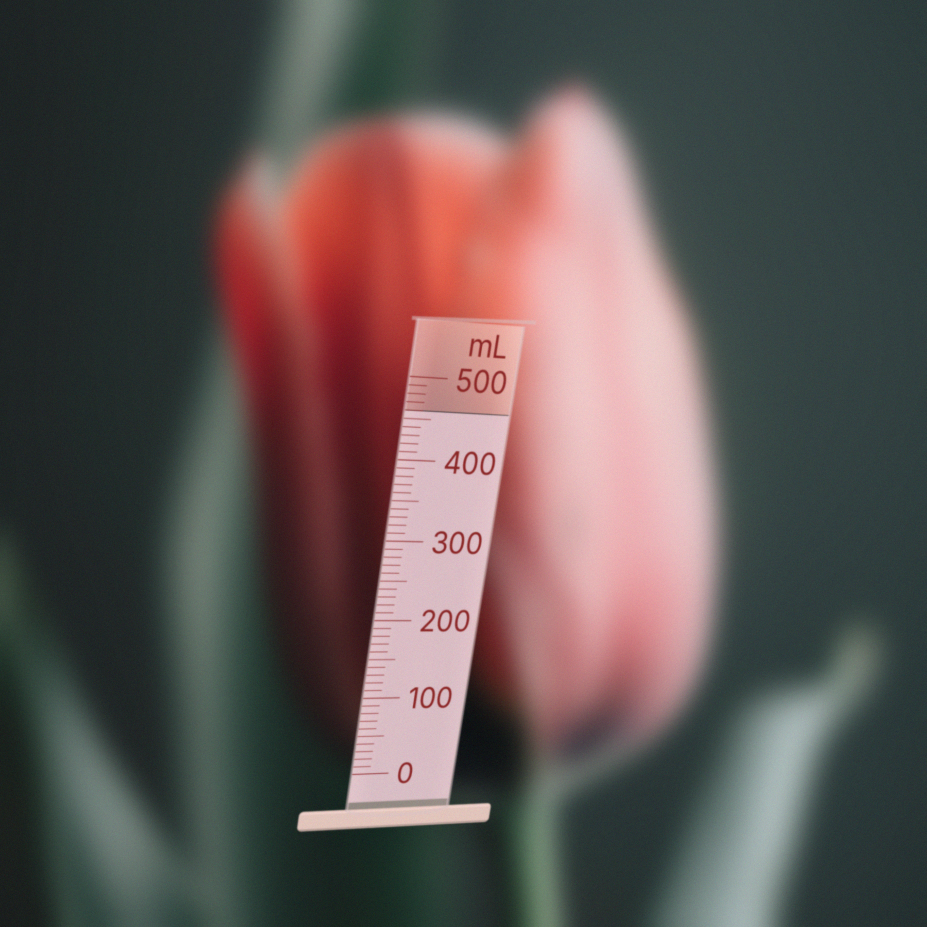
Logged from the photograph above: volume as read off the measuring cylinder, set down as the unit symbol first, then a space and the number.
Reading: mL 460
